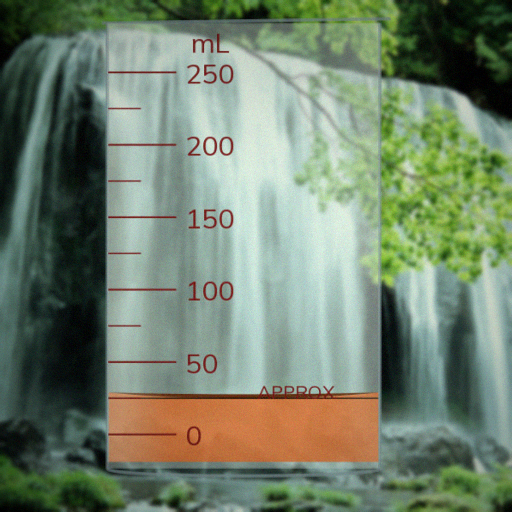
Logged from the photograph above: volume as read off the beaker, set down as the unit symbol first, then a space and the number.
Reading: mL 25
